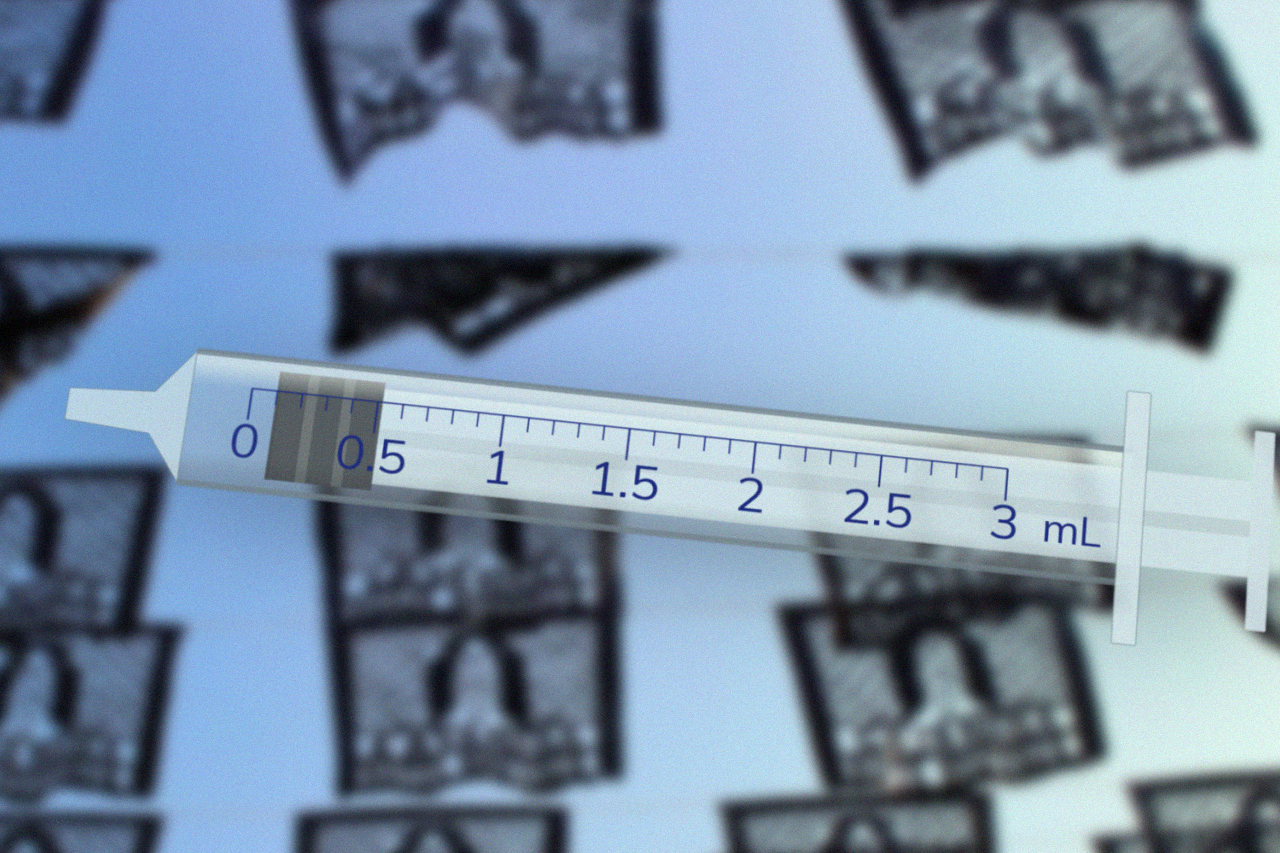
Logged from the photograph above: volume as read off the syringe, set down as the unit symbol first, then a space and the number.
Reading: mL 0.1
